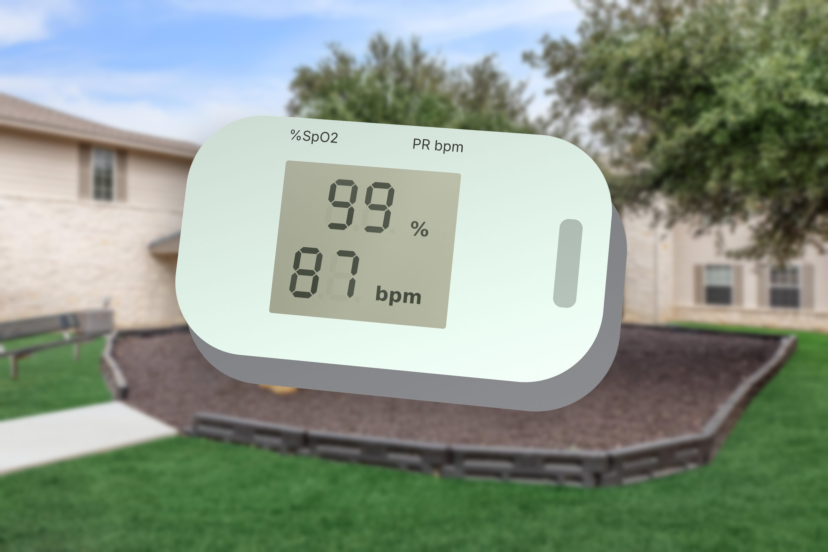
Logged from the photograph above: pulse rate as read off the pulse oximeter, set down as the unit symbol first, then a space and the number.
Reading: bpm 87
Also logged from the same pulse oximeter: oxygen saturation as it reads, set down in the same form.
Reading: % 99
